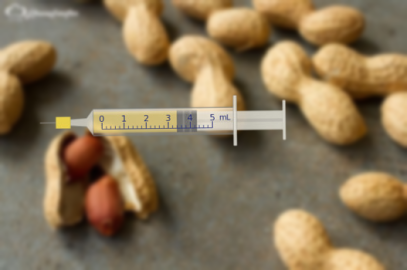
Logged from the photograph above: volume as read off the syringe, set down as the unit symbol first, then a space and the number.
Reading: mL 3.4
